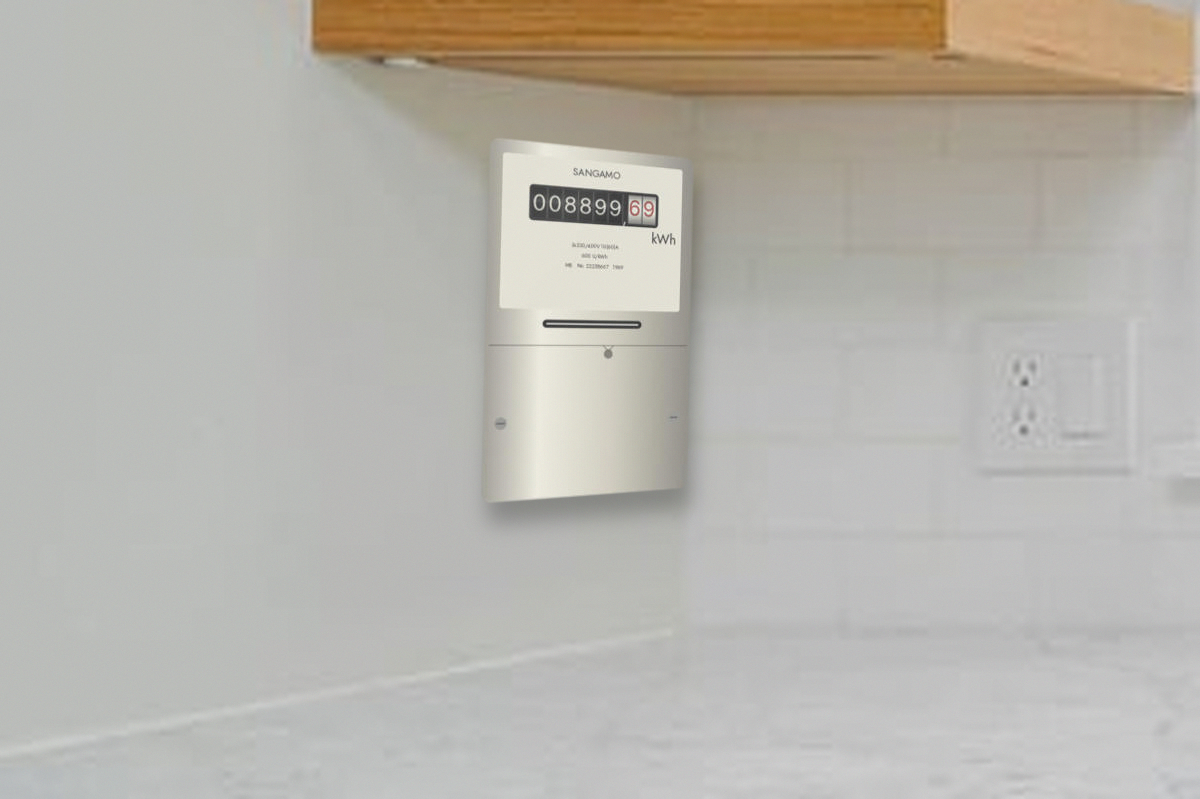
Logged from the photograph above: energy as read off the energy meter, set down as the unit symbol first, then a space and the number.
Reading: kWh 8899.69
